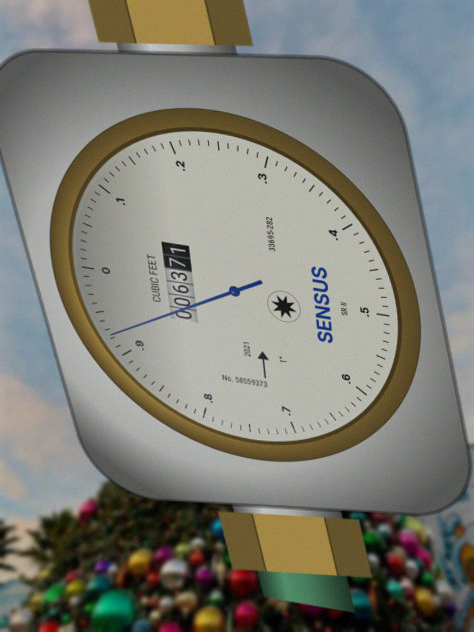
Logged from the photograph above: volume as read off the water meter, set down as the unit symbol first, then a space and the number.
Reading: ft³ 6370.92
